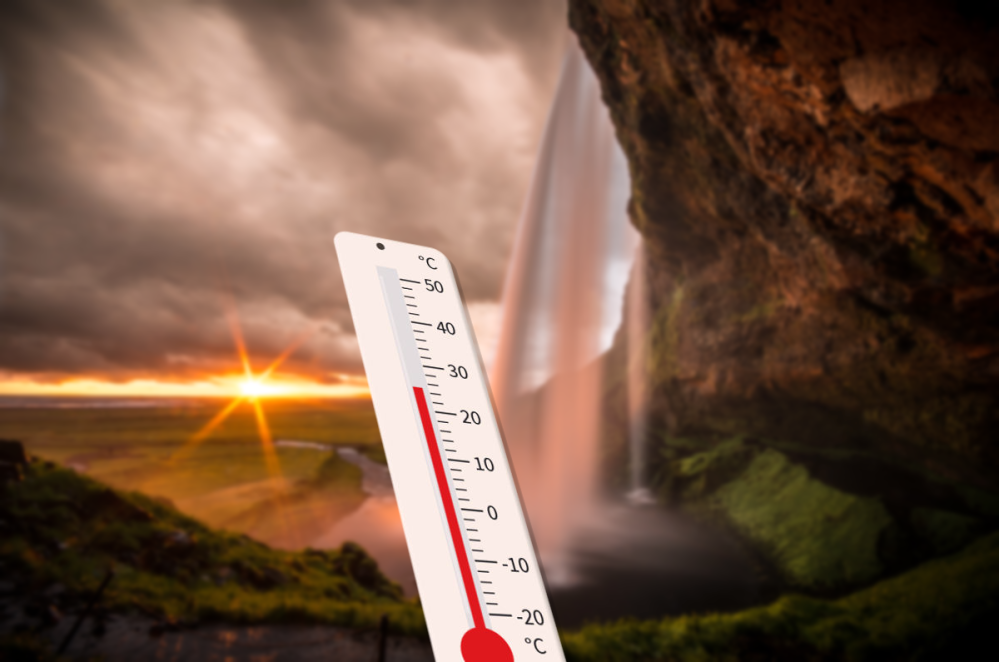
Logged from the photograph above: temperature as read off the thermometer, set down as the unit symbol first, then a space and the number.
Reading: °C 25
